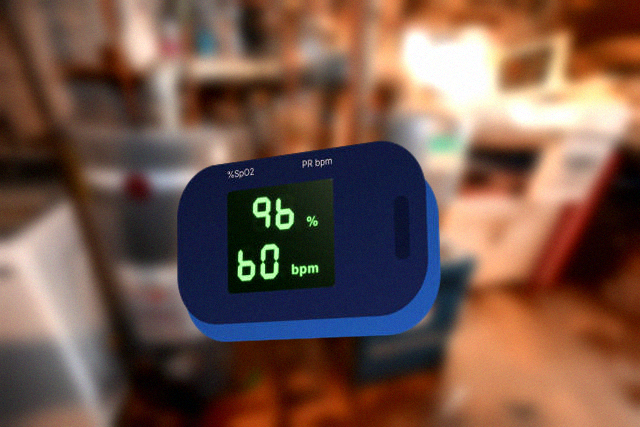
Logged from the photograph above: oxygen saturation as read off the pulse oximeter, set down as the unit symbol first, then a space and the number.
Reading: % 96
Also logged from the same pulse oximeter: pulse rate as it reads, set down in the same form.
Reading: bpm 60
